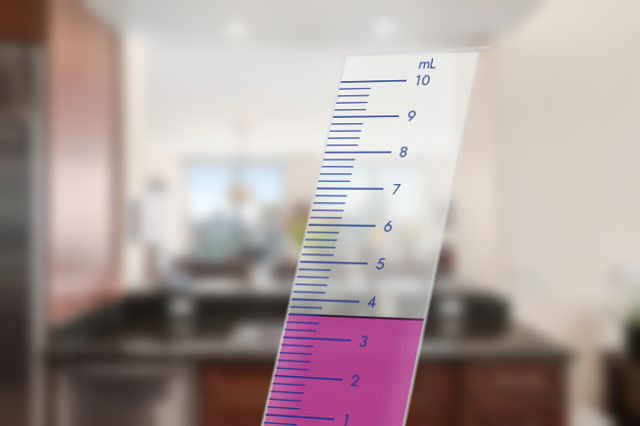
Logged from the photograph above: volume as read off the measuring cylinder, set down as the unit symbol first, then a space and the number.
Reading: mL 3.6
